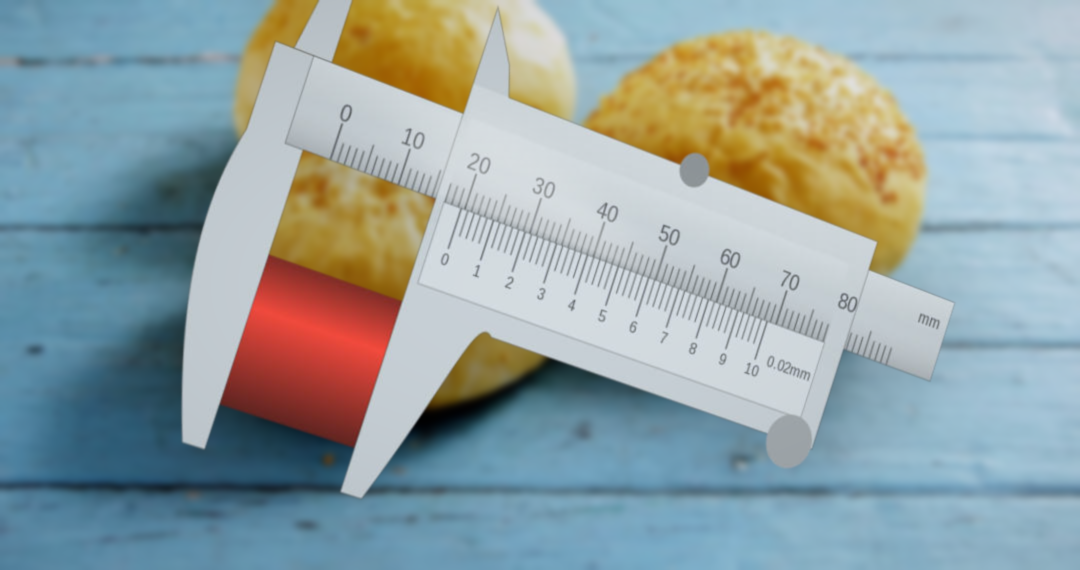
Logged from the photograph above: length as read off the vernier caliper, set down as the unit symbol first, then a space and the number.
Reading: mm 19.5
